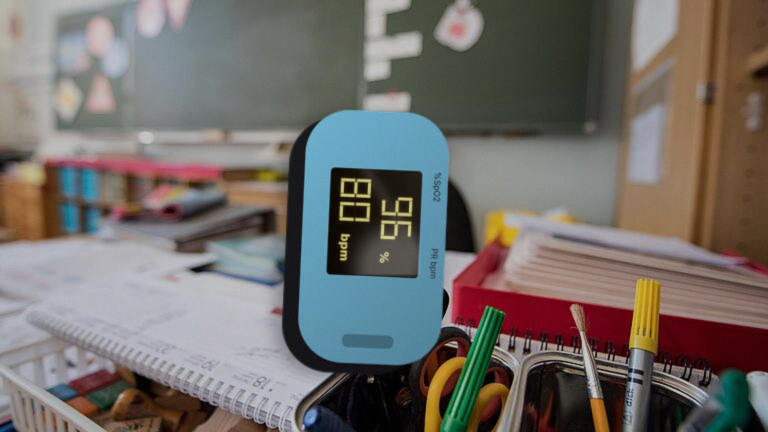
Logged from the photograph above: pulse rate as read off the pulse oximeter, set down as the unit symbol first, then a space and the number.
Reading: bpm 80
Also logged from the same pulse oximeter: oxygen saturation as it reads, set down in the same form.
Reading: % 96
